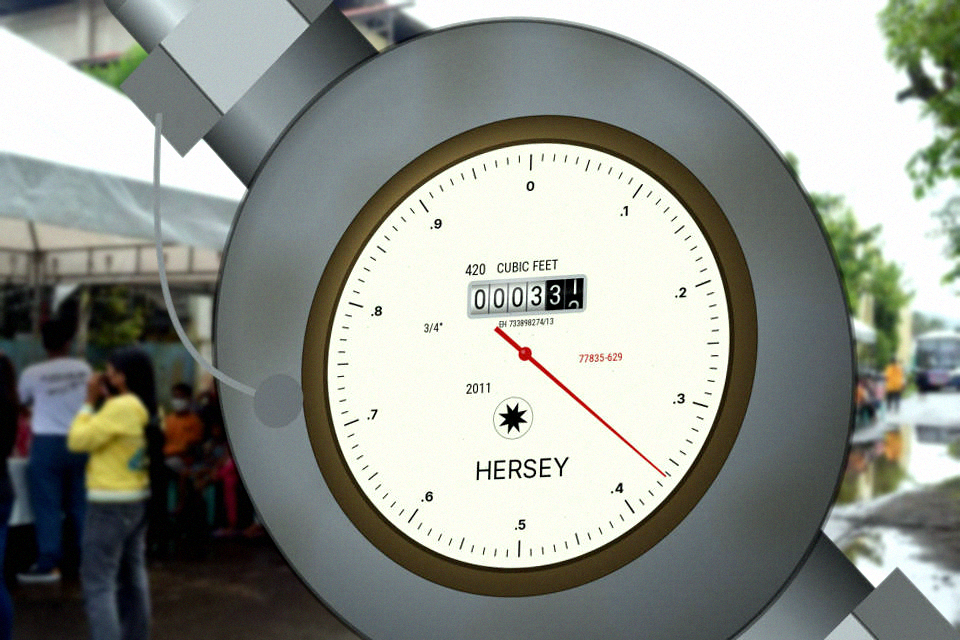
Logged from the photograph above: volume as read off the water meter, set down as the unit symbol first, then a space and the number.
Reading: ft³ 331.36
